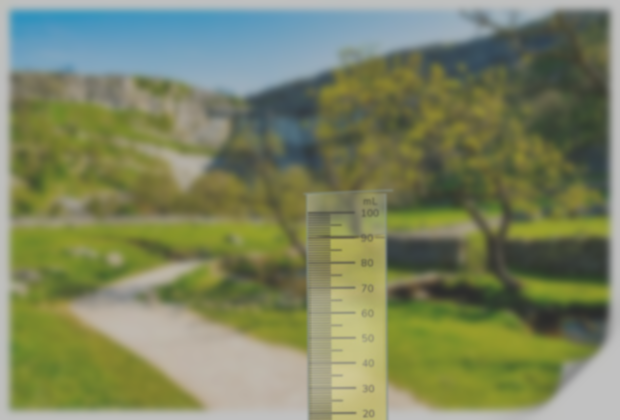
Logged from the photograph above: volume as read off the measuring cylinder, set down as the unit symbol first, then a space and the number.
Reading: mL 90
